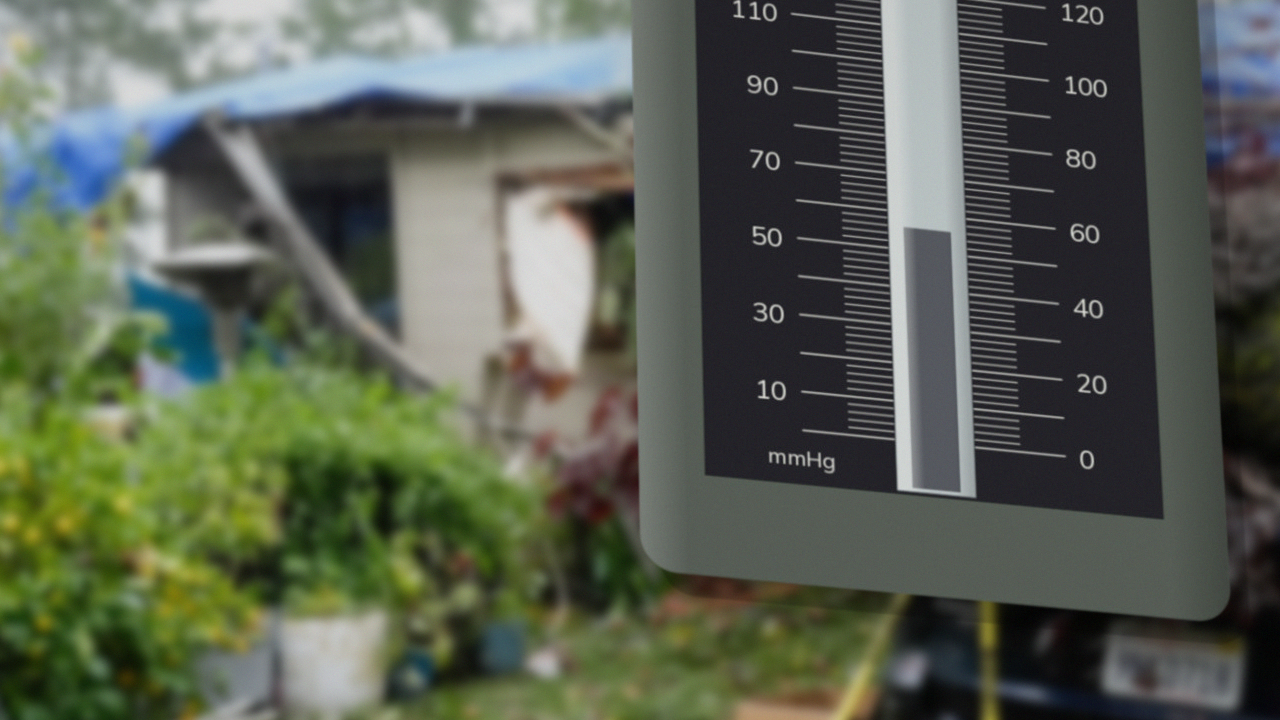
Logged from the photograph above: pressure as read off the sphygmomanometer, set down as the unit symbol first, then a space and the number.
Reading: mmHg 56
